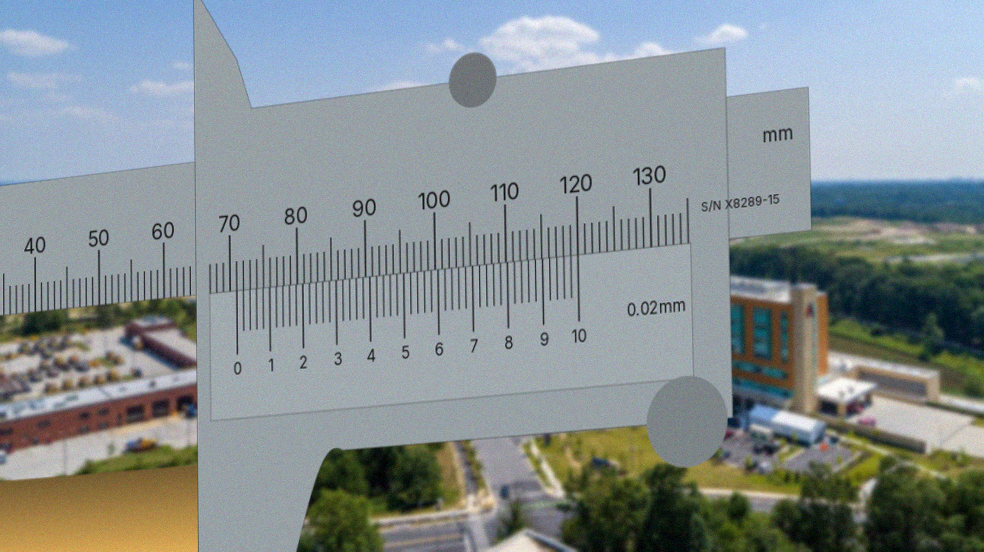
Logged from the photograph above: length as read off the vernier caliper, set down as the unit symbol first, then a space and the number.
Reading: mm 71.0
